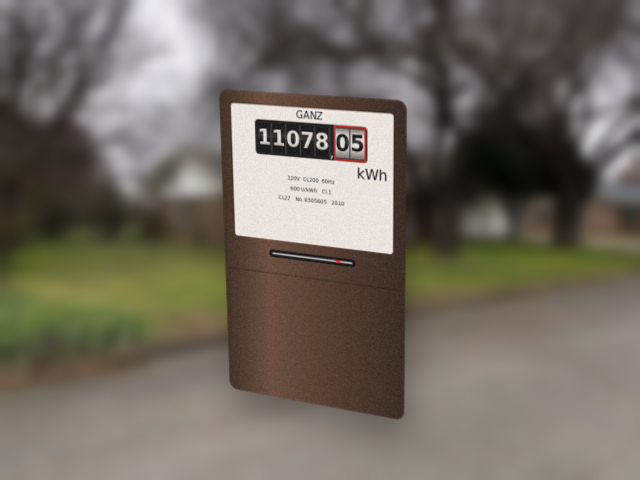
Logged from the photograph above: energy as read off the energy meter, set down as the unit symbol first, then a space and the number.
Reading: kWh 11078.05
